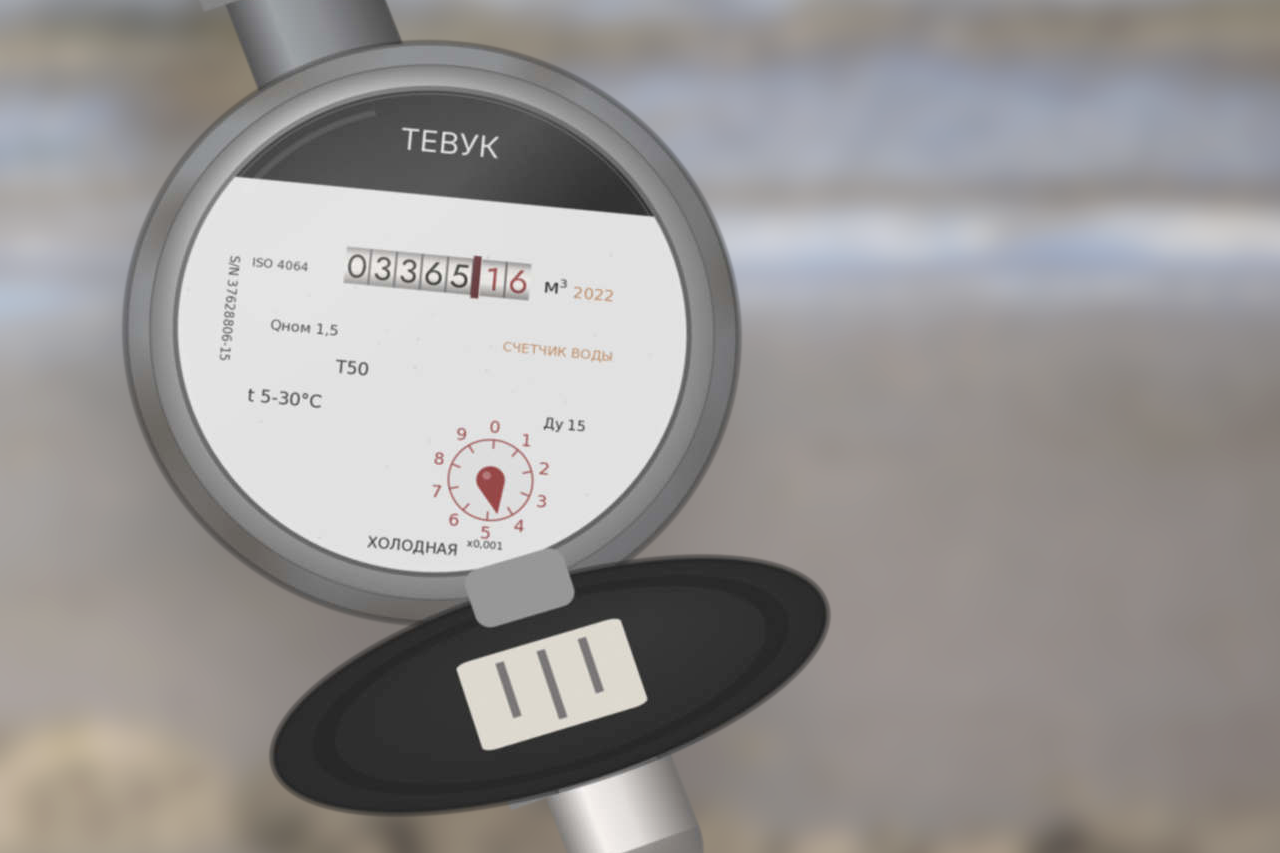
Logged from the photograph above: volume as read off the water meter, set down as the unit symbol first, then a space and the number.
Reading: m³ 3365.164
